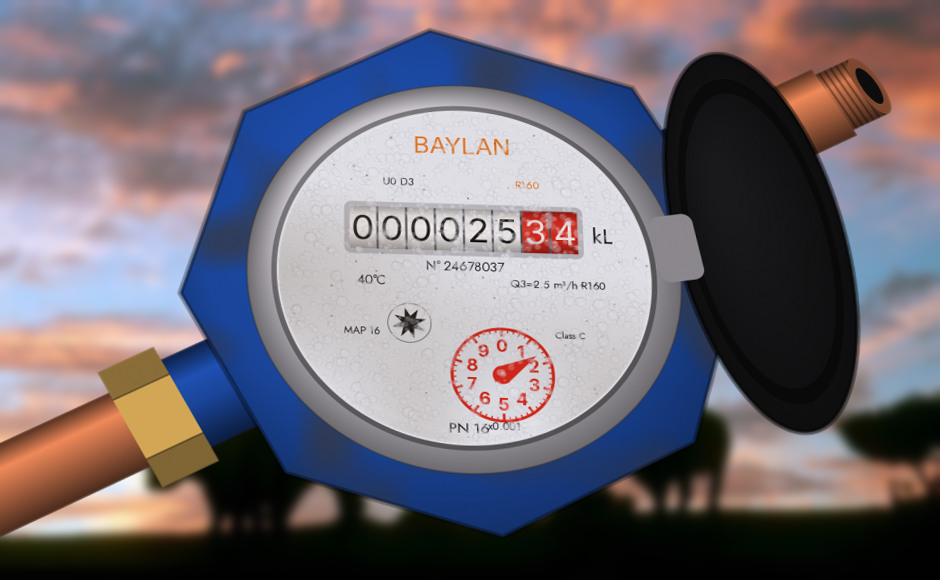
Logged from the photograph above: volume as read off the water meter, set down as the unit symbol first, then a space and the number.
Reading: kL 25.341
